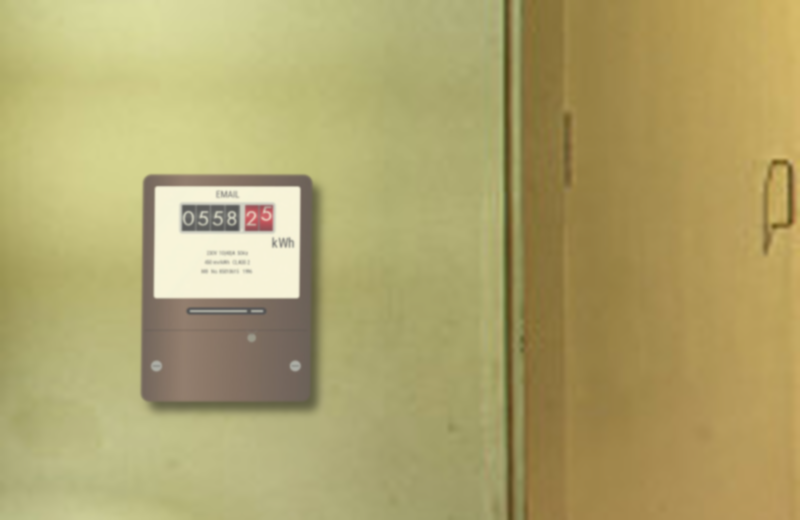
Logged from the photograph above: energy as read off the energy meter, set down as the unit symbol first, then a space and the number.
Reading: kWh 558.25
